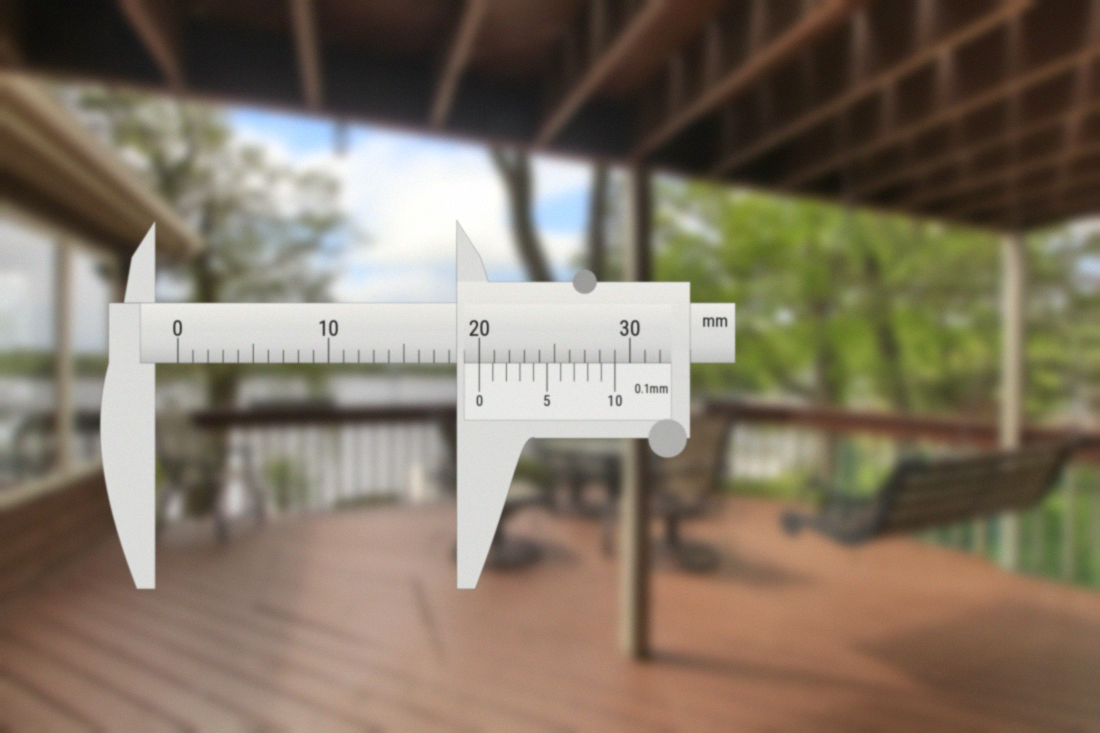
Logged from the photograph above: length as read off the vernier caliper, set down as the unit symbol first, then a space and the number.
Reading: mm 20.0
